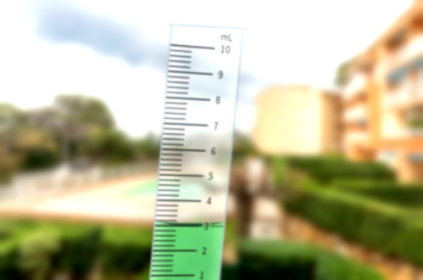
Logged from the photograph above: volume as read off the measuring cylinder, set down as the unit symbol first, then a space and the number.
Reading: mL 3
